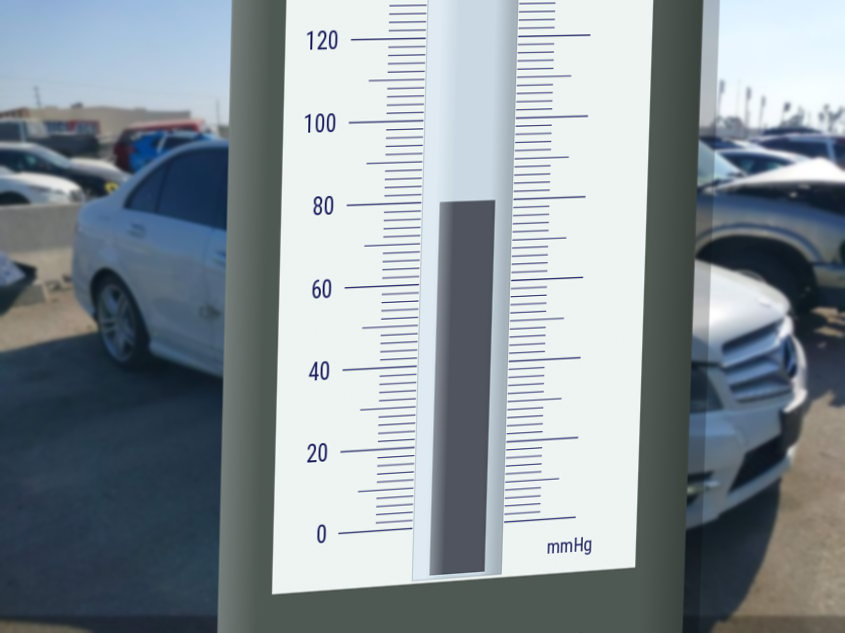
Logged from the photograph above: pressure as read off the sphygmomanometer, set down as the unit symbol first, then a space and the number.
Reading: mmHg 80
